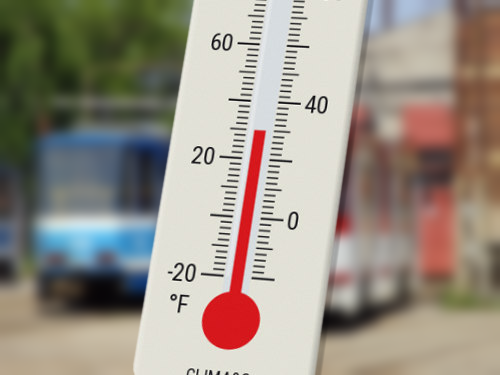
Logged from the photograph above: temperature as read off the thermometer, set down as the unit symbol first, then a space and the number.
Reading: °F 30
